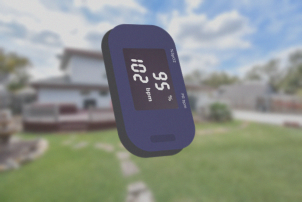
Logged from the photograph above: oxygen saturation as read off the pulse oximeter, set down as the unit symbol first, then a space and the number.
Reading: % 95
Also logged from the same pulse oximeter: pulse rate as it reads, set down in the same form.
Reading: bpm 102
